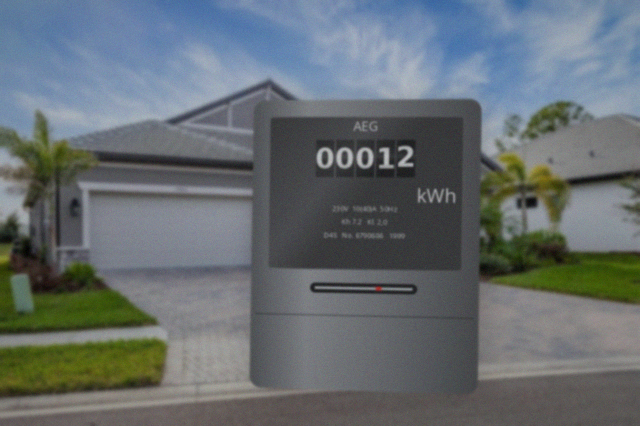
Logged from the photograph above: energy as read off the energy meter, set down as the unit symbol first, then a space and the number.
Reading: kWh 12
